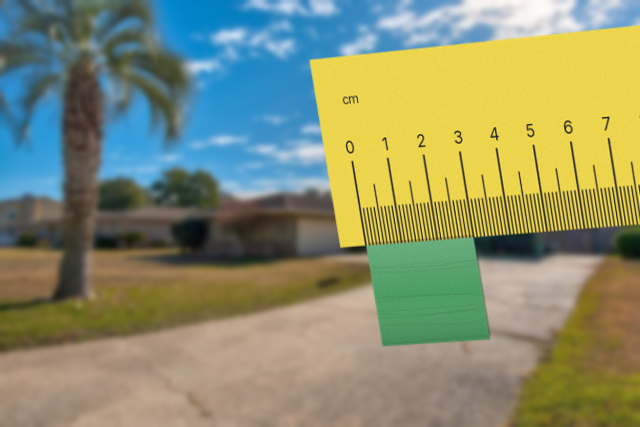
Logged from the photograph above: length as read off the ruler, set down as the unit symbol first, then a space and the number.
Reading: cm 3
